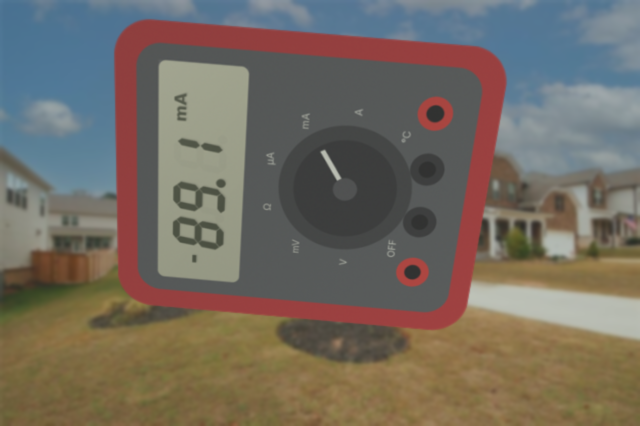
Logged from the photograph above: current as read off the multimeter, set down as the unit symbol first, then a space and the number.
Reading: mA -89.1
